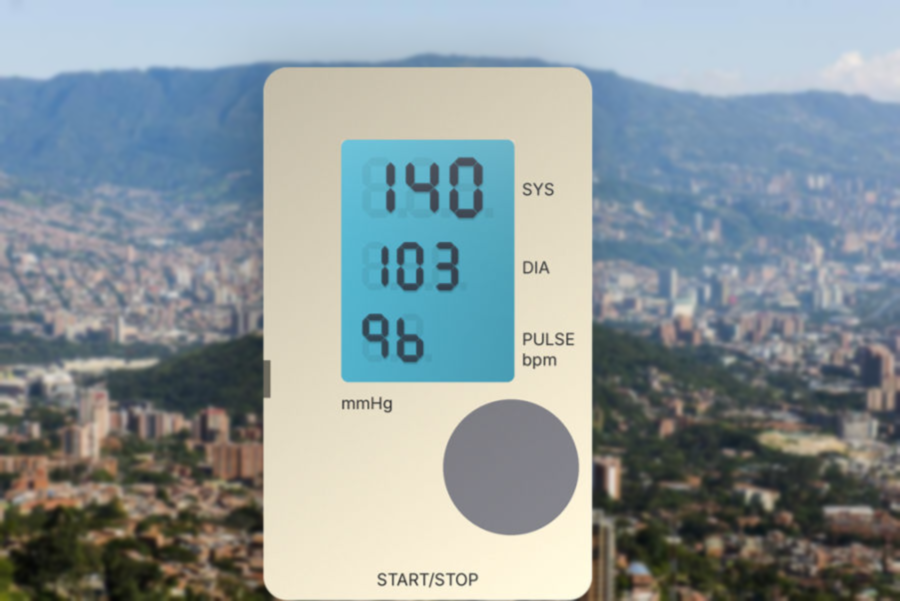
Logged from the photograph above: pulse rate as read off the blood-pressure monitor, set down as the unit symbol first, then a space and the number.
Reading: bpm 96
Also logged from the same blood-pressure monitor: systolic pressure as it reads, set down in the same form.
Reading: mmHg 140
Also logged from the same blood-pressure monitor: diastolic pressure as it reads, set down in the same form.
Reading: mmHg 103
